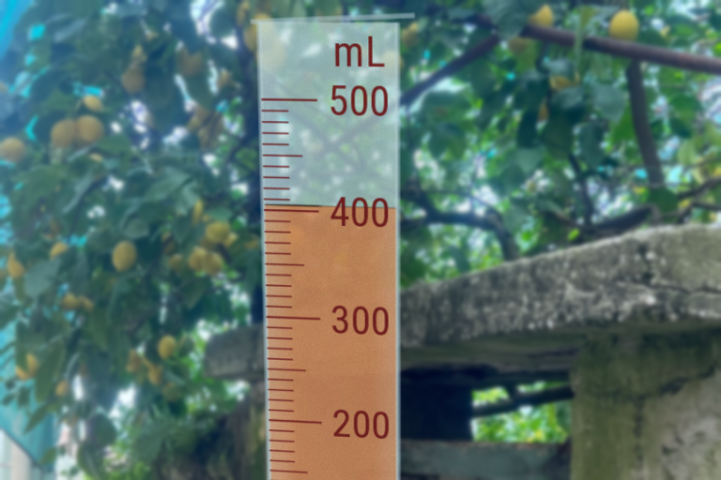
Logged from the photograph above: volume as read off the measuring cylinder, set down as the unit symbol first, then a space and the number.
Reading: mL 405
